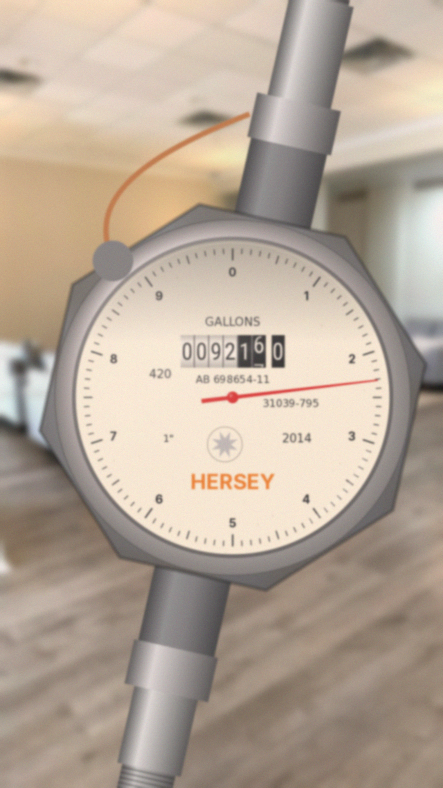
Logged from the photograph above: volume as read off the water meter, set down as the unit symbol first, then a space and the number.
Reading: gal 92162.3
